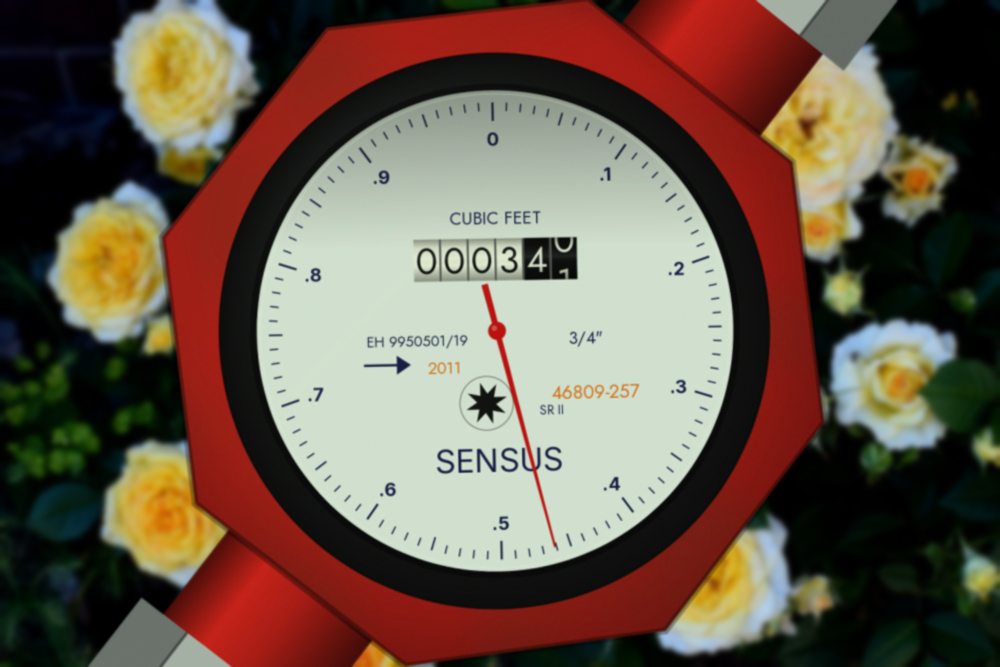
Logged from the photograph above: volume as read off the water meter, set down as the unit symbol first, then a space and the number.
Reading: ft³ 340.46
